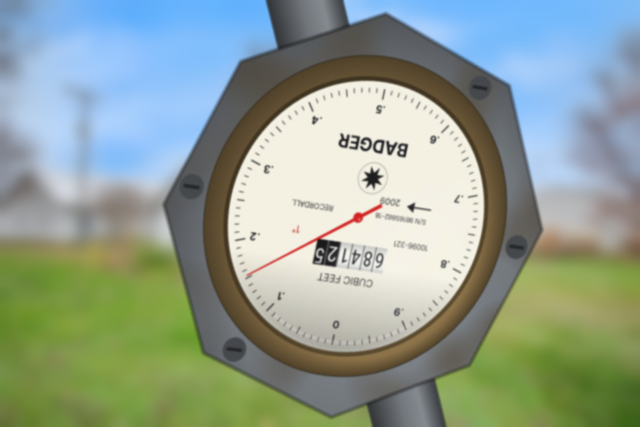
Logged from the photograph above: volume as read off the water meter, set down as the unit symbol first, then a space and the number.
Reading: ft³ 684125.15
